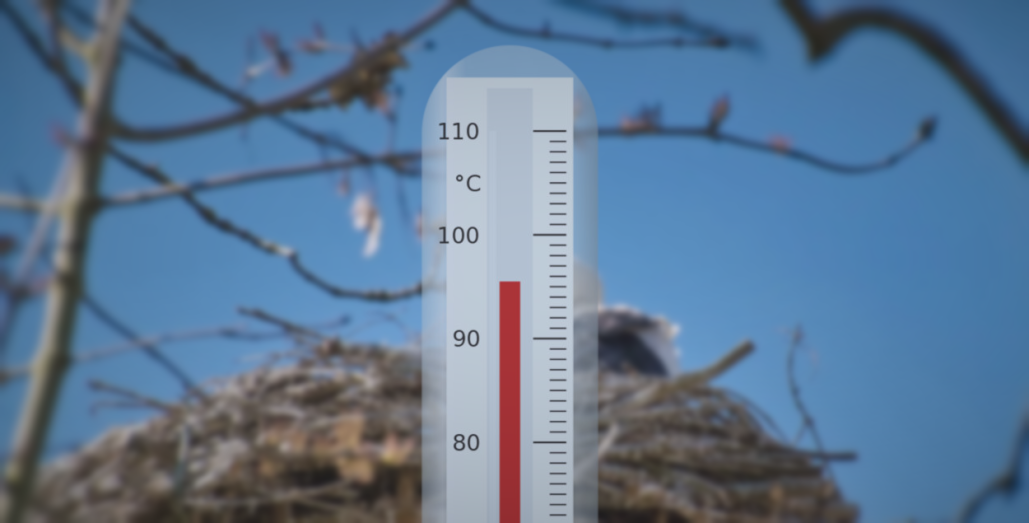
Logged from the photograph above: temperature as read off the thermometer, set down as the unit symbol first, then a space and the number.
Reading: °C 95.5
